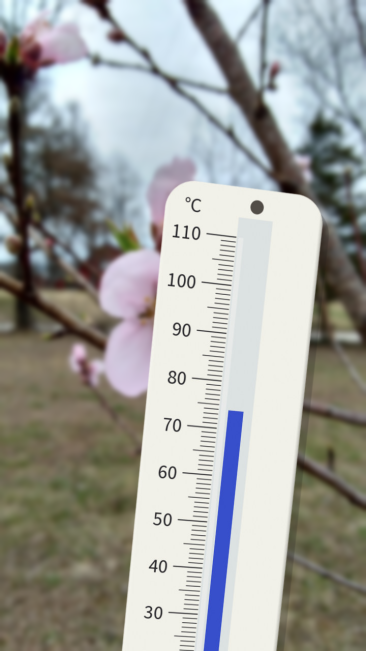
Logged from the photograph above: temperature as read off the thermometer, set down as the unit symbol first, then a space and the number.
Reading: °C 74
